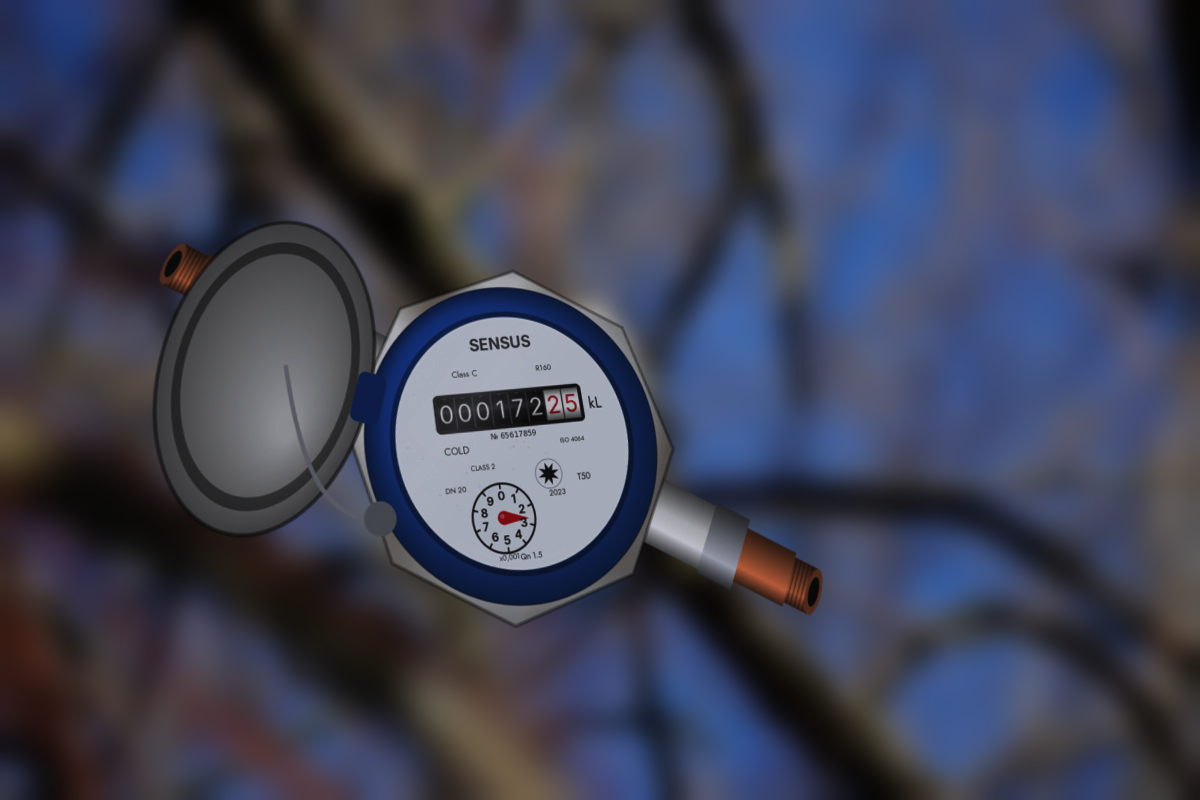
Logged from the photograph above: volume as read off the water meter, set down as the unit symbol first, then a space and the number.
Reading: kL 172.252
